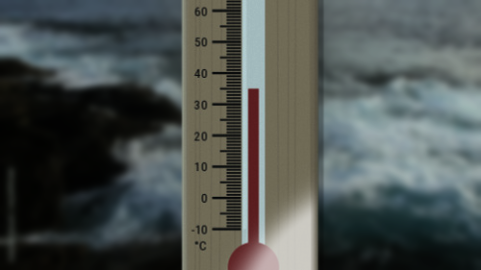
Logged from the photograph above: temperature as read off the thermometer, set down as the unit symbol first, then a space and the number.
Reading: °C 35
